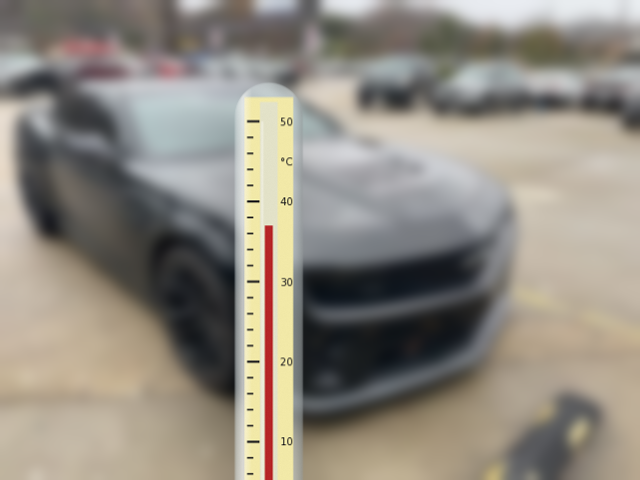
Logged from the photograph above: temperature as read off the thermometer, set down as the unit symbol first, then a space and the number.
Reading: °C 37
